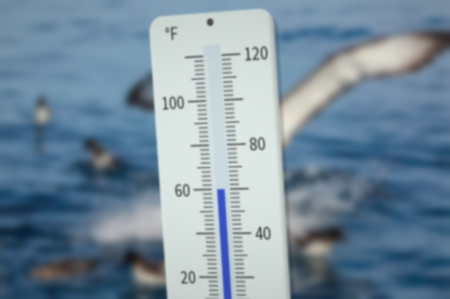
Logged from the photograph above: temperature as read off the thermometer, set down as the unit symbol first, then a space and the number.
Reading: °F 60
